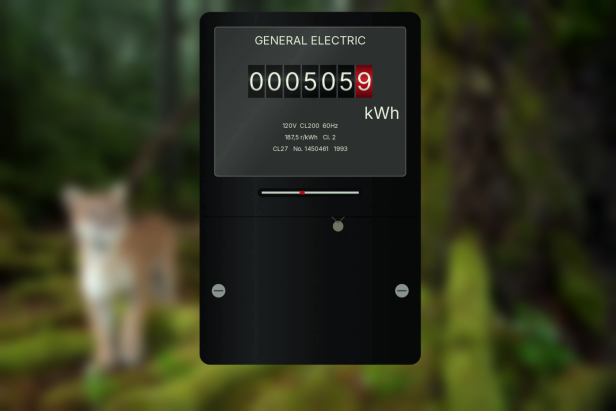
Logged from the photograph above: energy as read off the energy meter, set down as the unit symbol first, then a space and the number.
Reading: kWh 505.9
